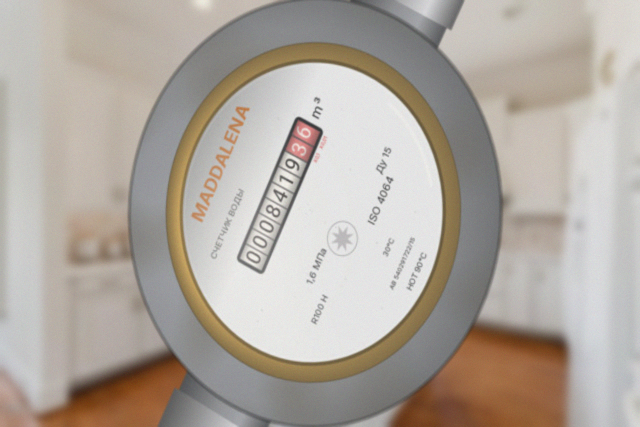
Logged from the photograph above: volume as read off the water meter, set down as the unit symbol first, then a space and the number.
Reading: m³ 8419.36
